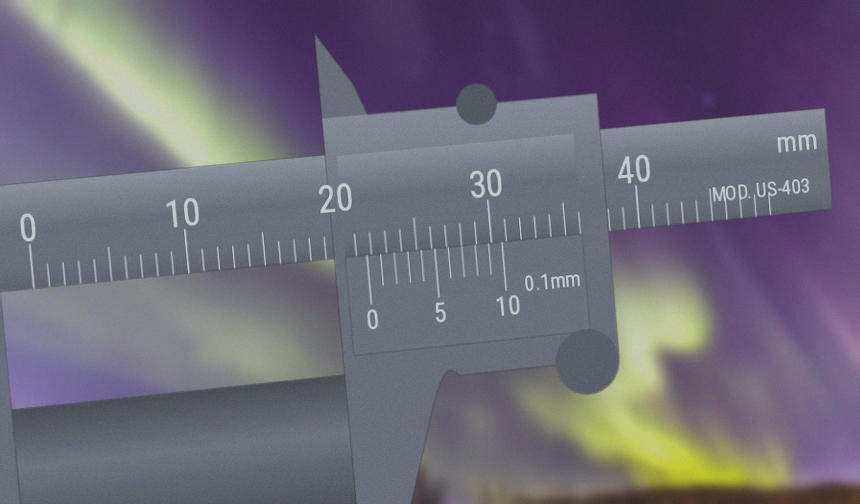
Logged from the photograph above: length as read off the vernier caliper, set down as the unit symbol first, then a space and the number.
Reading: mm 21.7
